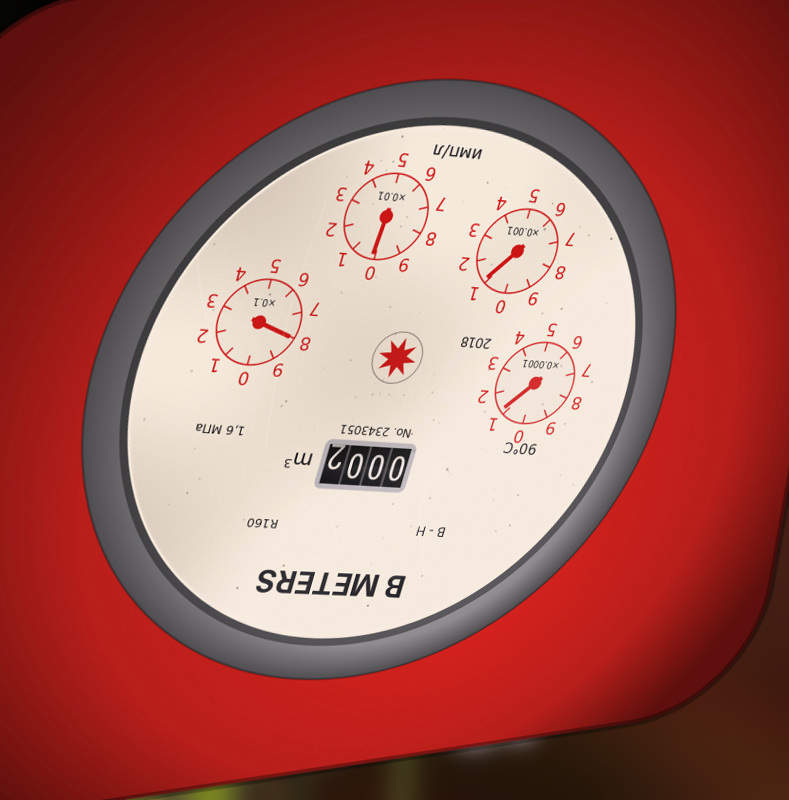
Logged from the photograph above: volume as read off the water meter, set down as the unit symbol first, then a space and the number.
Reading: m³ 1.8011
